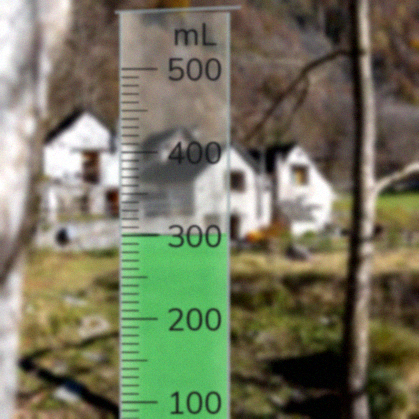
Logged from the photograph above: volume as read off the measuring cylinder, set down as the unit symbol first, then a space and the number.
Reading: mL 300
